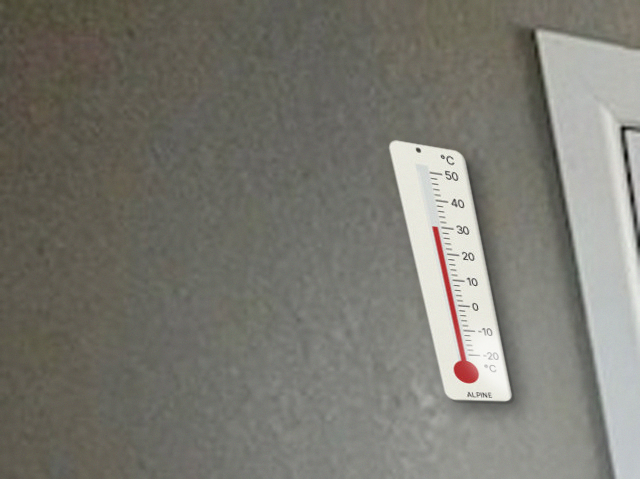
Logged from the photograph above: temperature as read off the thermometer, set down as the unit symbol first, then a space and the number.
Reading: °C 30
